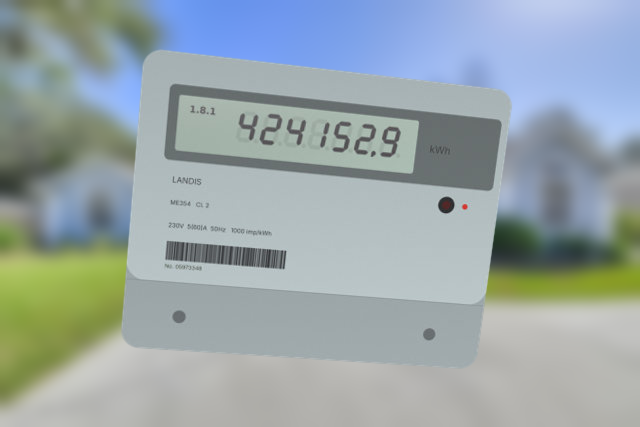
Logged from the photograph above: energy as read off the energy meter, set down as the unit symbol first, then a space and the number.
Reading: kWh 424152.9
